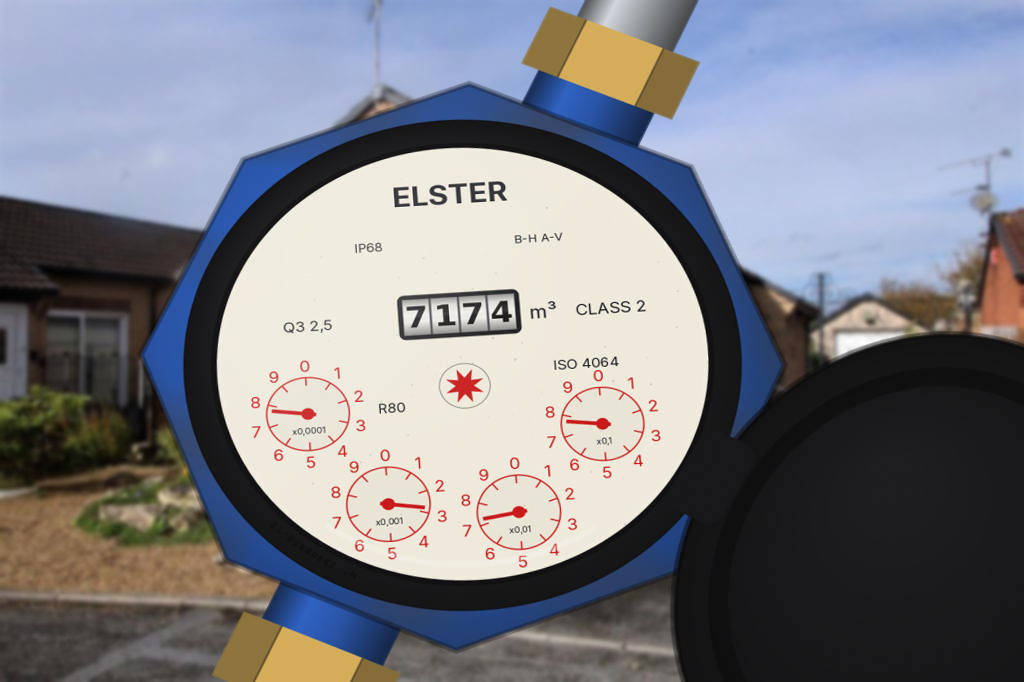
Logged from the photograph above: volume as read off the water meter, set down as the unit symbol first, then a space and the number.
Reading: m³ 7174.7727
